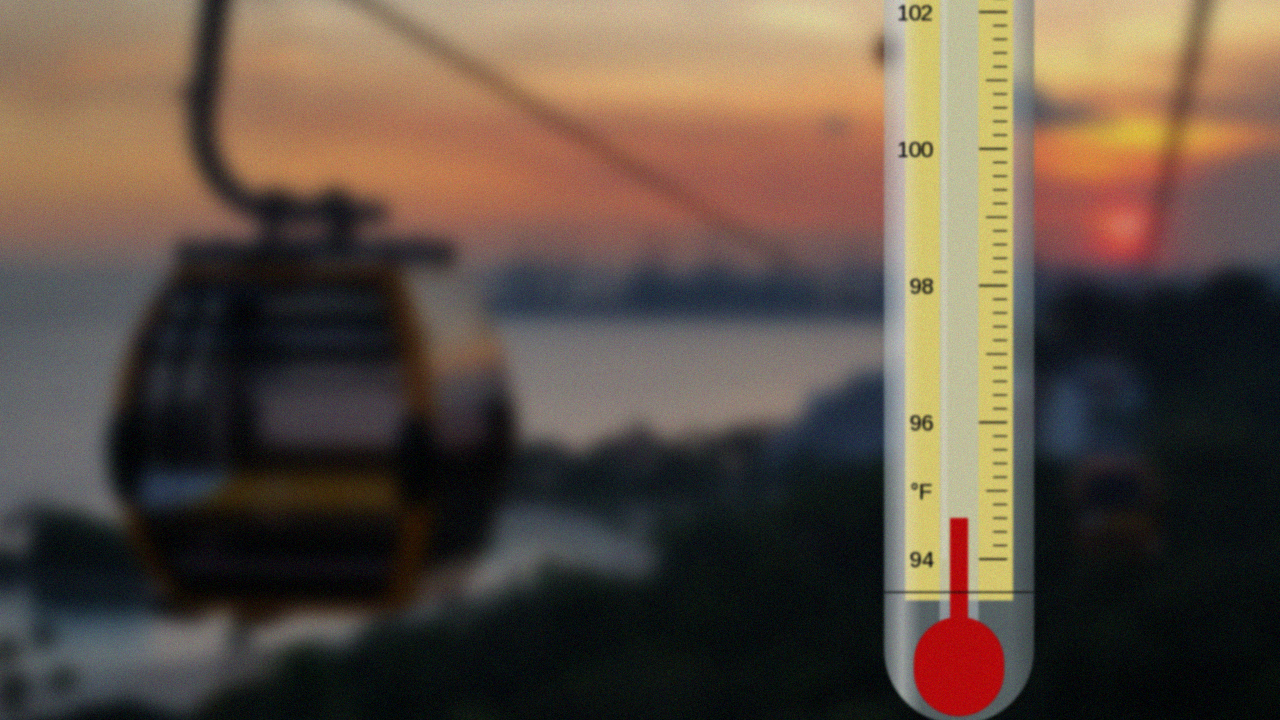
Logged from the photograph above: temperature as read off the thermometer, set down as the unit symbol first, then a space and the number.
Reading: °F 94.6
